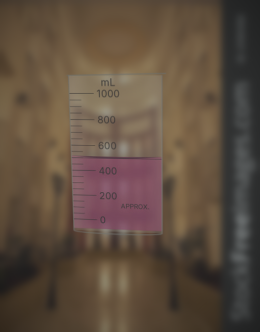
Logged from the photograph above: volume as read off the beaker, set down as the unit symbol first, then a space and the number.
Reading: mL 500
